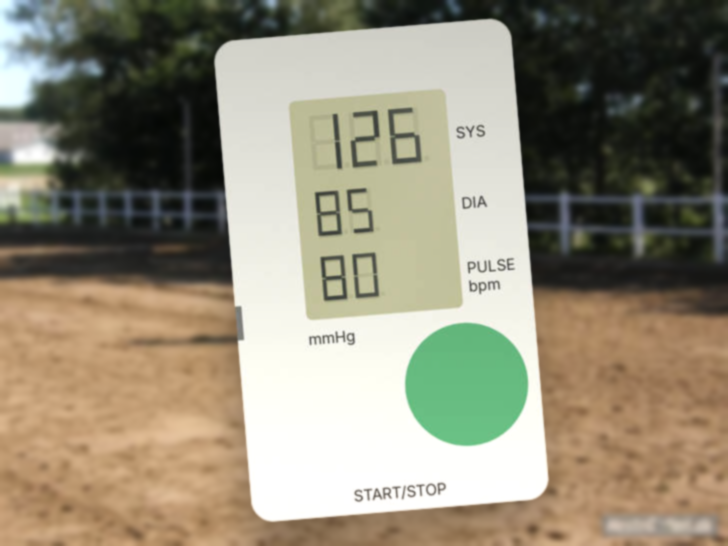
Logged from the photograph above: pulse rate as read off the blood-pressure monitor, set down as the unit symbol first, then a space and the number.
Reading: bpm 80
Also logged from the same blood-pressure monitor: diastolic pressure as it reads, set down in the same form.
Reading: mmHg 85
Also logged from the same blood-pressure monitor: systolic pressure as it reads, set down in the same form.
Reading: mmHg 126
